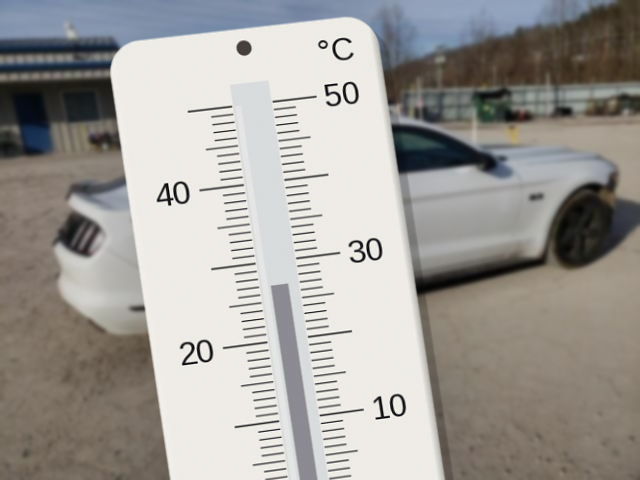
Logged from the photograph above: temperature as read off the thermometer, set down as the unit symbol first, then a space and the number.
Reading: °C 27
